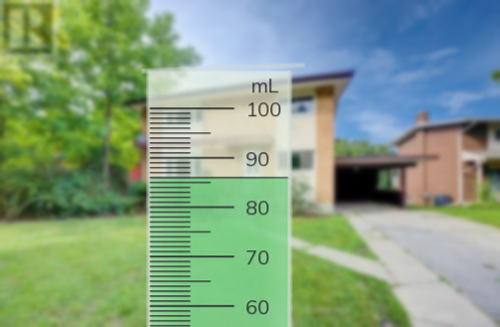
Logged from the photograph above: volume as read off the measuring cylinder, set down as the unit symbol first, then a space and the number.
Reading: mL 86
